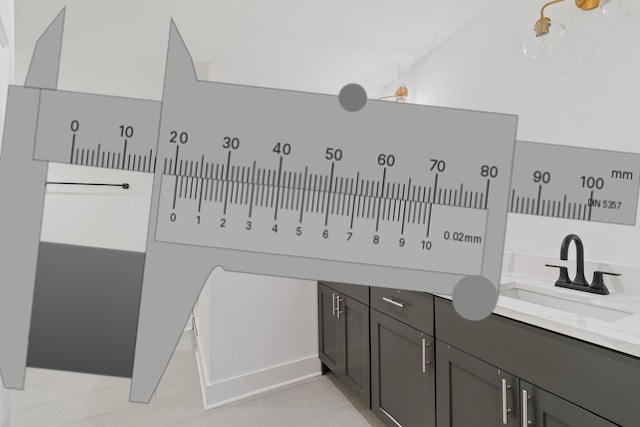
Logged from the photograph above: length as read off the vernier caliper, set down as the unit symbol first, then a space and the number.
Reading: mm 20.5
